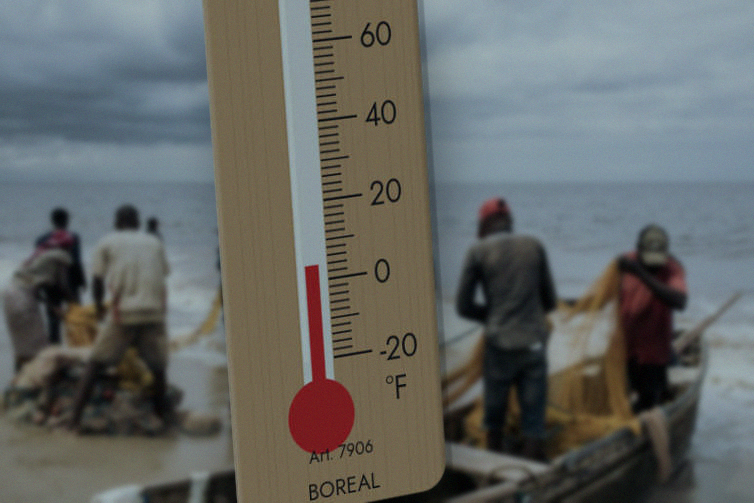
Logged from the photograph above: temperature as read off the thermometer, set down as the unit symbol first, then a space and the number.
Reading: °F 4
